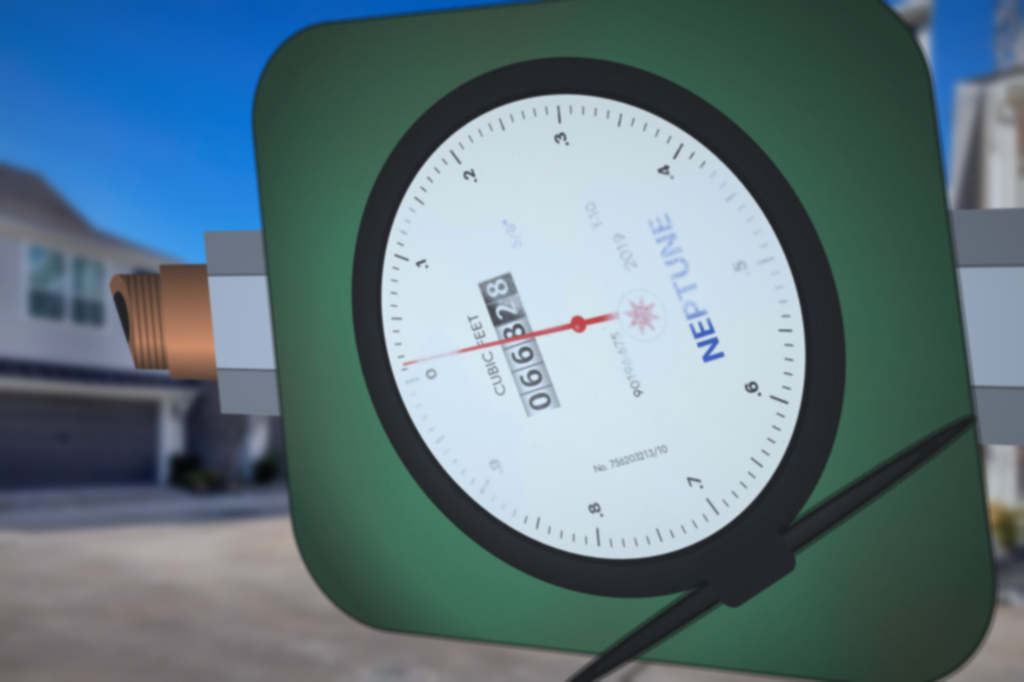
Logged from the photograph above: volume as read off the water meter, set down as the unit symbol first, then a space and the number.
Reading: ft³ 66828.01
